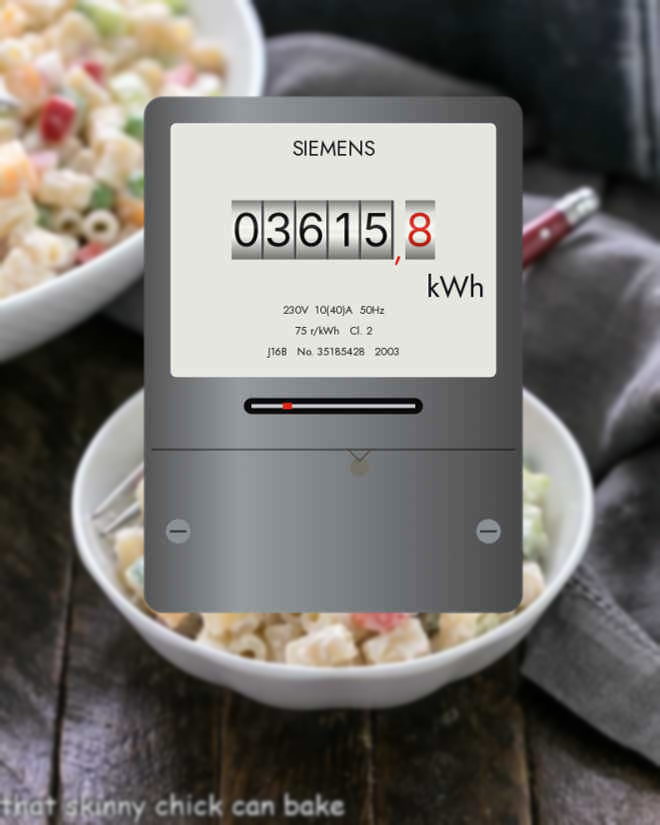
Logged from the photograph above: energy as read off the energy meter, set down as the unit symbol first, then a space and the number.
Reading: kWh 3615.8
